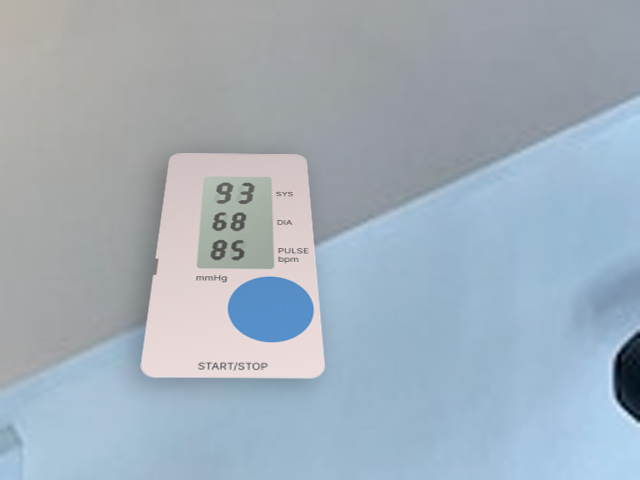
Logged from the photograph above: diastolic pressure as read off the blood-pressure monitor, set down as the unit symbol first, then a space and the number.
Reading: mmHg 68
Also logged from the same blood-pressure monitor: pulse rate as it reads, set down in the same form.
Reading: bpm 85
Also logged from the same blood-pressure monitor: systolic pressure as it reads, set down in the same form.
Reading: mmHg 93
